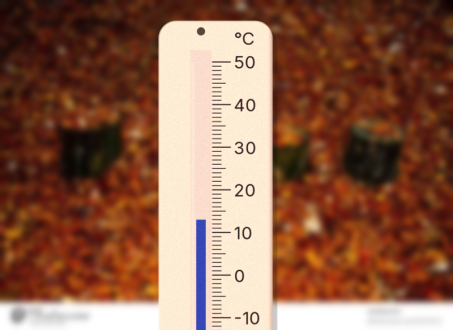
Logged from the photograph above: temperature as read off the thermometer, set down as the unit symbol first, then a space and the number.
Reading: °C 13
